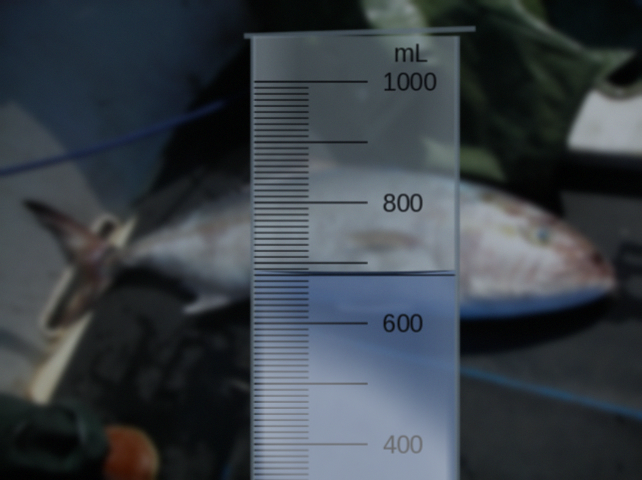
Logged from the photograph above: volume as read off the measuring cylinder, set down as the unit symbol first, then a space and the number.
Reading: mL 680
